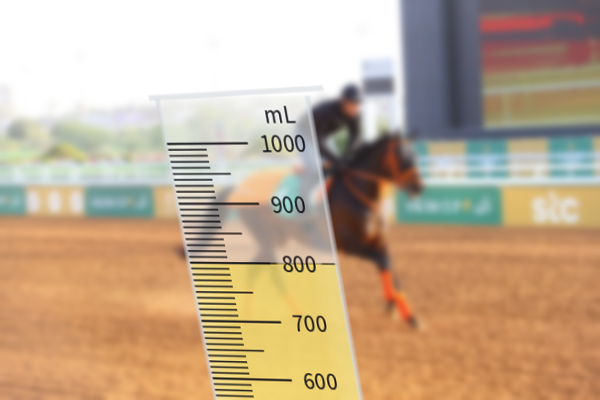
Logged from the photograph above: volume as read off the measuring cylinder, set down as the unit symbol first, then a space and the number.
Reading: mL 800
